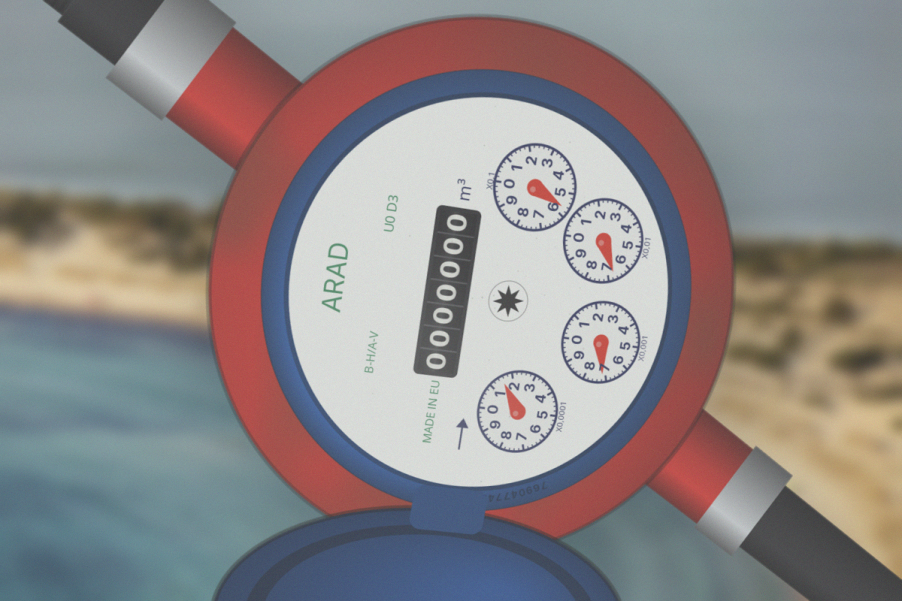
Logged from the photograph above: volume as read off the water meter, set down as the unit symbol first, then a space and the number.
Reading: m³ 0.5671
